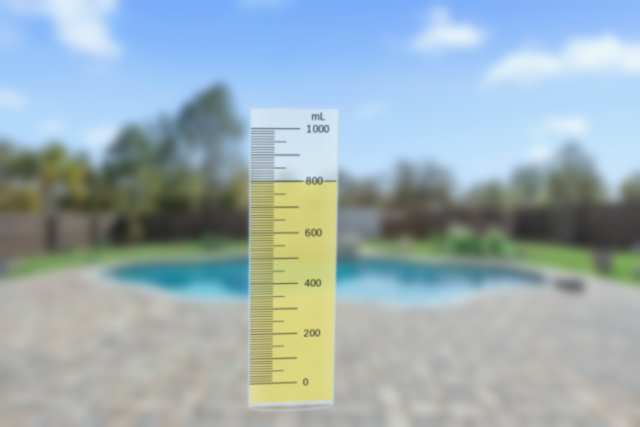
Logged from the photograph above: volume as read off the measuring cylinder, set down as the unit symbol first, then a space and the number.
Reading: mL 800
